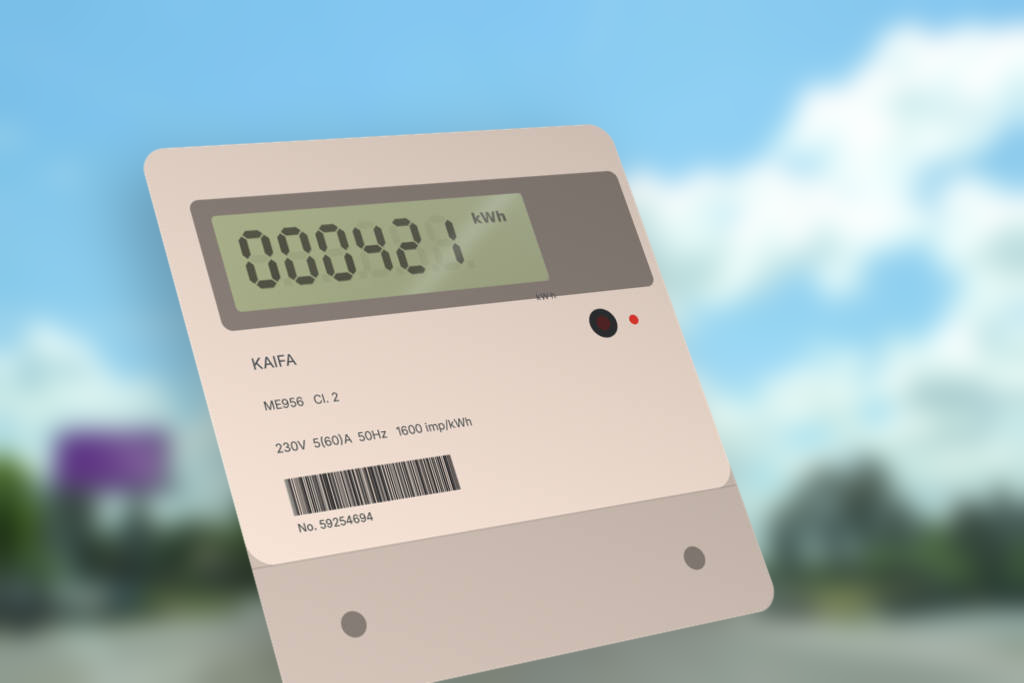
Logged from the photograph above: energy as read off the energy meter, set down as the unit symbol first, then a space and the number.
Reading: kWh 421
